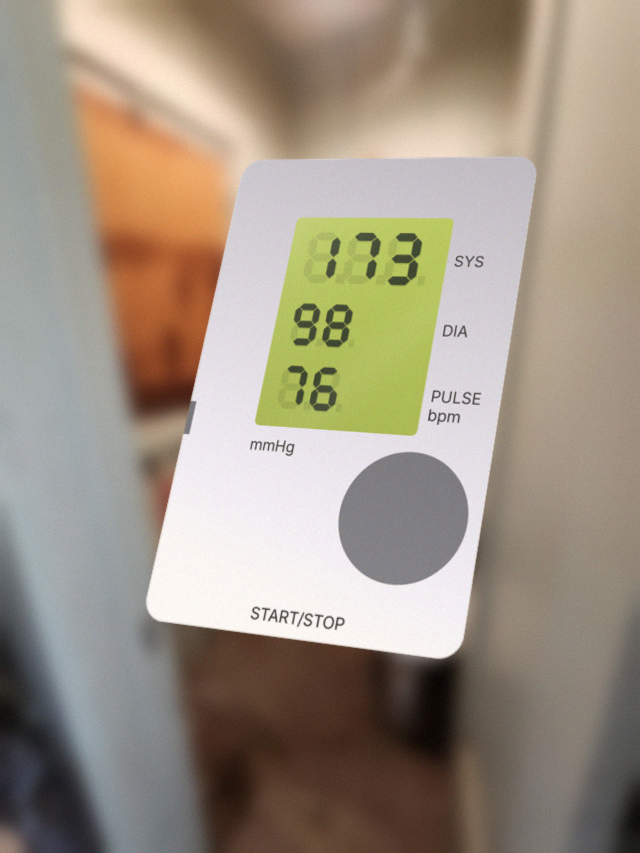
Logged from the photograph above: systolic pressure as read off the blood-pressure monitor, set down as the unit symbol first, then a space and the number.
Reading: mmHg 173
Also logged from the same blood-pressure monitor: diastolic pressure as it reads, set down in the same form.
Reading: mmHg 98
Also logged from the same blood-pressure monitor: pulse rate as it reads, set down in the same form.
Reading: bpm 76
